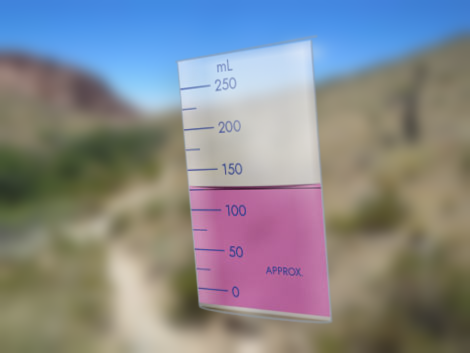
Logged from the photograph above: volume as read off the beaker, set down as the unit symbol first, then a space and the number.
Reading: mL 125
